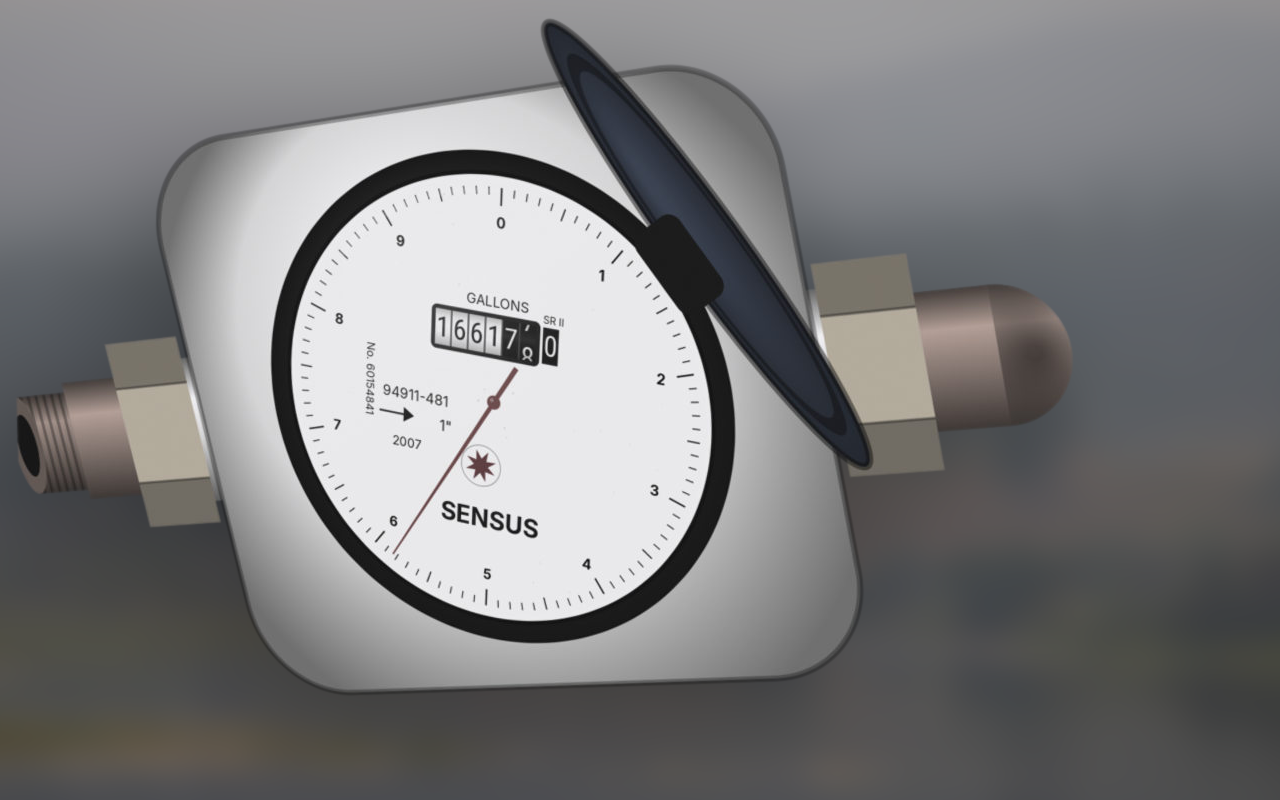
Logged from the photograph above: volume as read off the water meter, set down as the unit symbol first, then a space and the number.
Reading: gal 1661775.8
